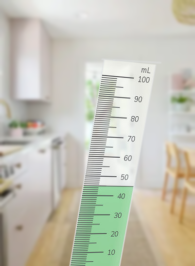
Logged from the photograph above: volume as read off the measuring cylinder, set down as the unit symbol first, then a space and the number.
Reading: mL 45
